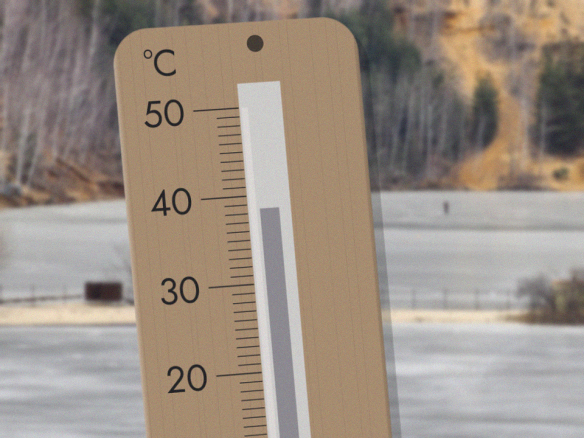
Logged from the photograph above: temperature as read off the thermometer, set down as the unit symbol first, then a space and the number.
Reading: °C 38.5
